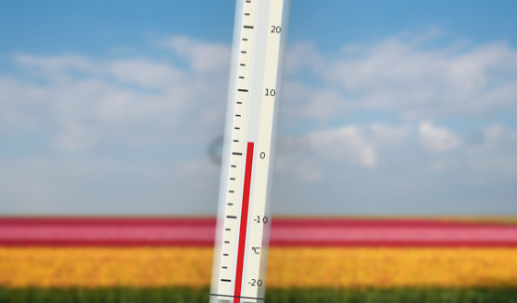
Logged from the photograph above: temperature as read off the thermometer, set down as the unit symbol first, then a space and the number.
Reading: °C 2
